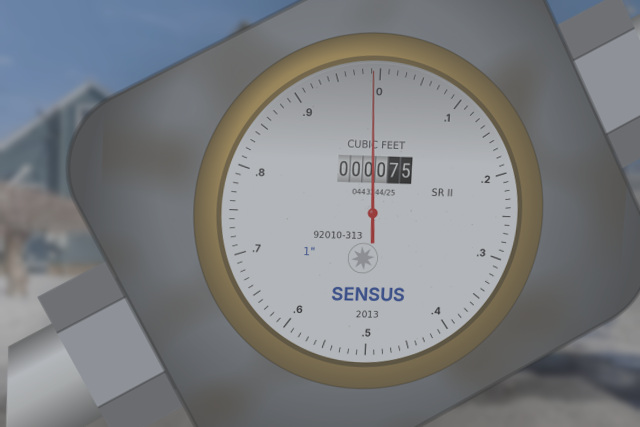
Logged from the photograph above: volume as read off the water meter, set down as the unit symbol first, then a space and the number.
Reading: ft³ 74.99
